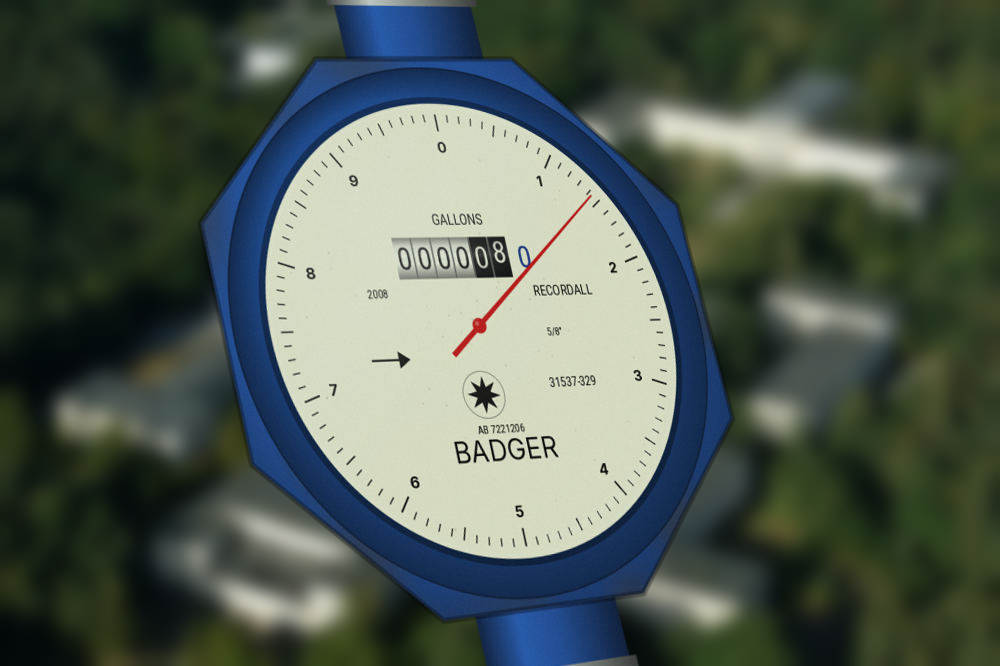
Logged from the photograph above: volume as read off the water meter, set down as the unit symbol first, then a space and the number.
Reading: gal 81.4
